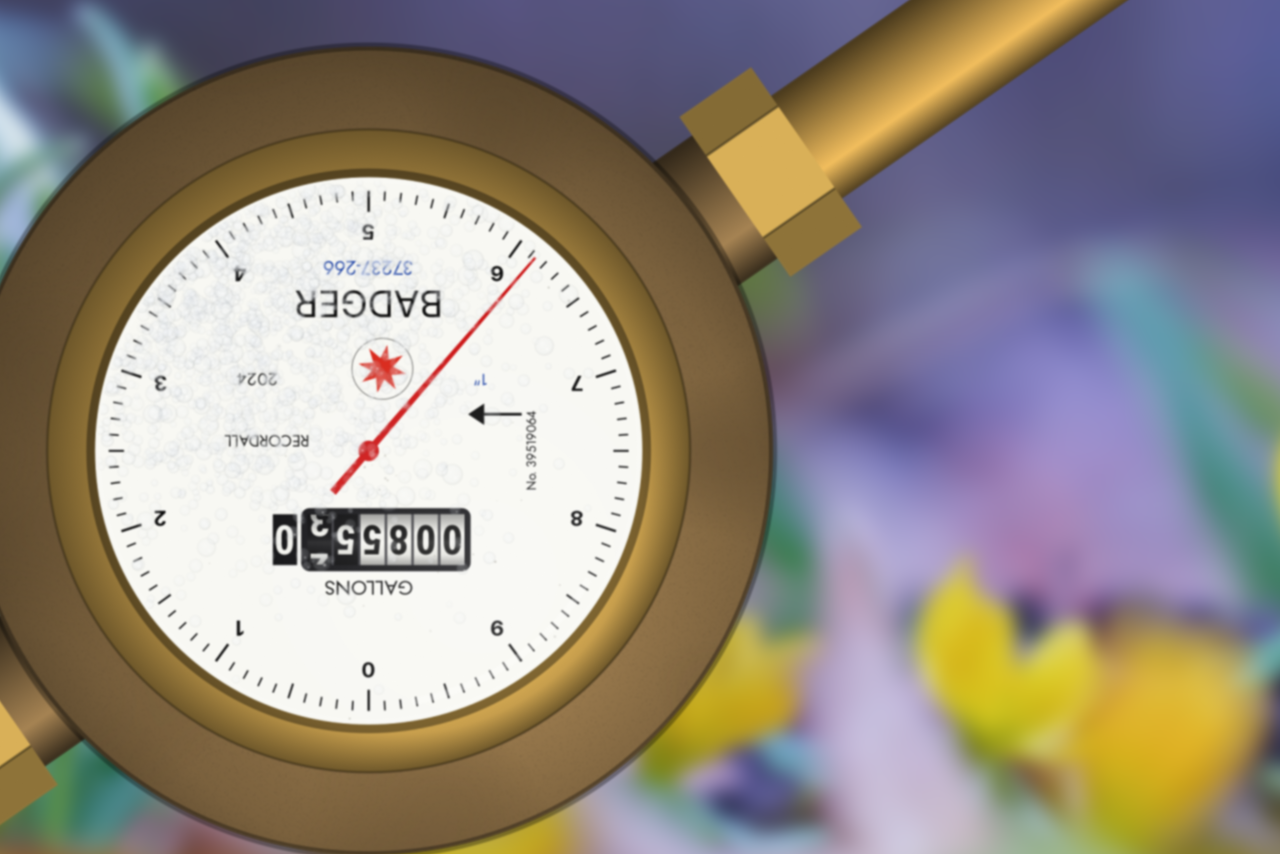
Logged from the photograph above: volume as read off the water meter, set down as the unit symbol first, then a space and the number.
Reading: gal 85526.1
